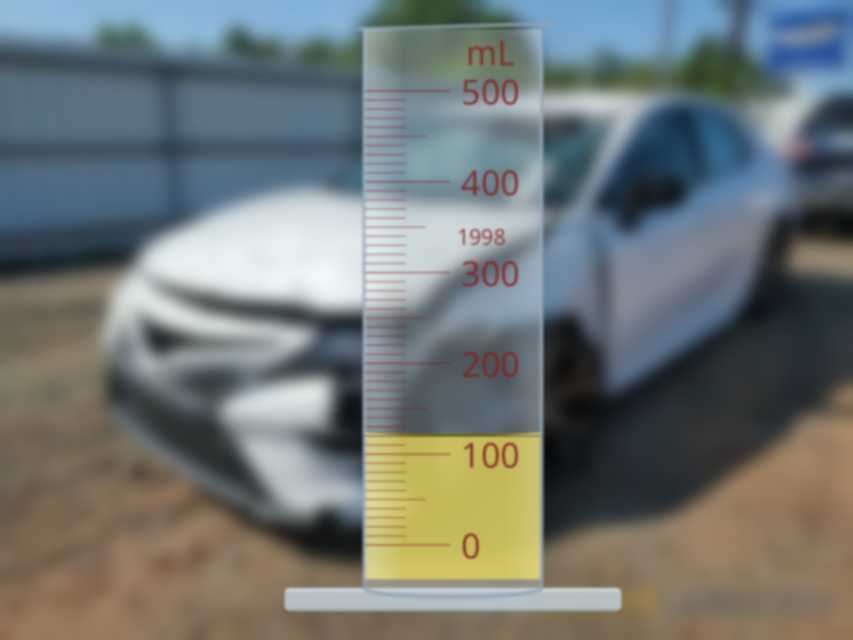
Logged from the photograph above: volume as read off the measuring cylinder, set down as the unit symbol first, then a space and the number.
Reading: mL 120
